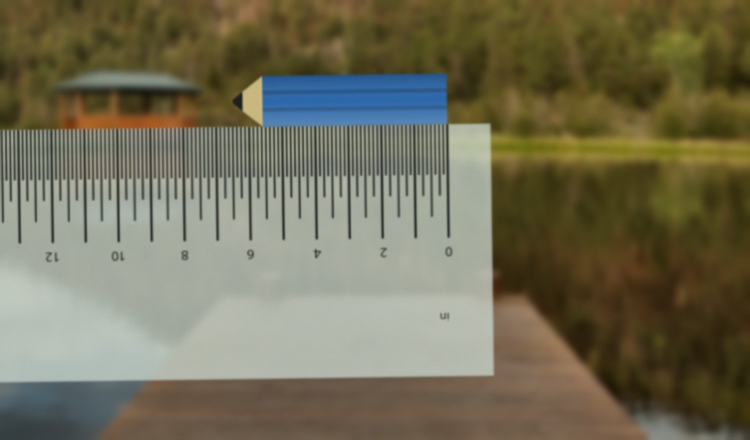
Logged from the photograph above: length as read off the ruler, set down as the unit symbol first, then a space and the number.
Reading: in 6.5
